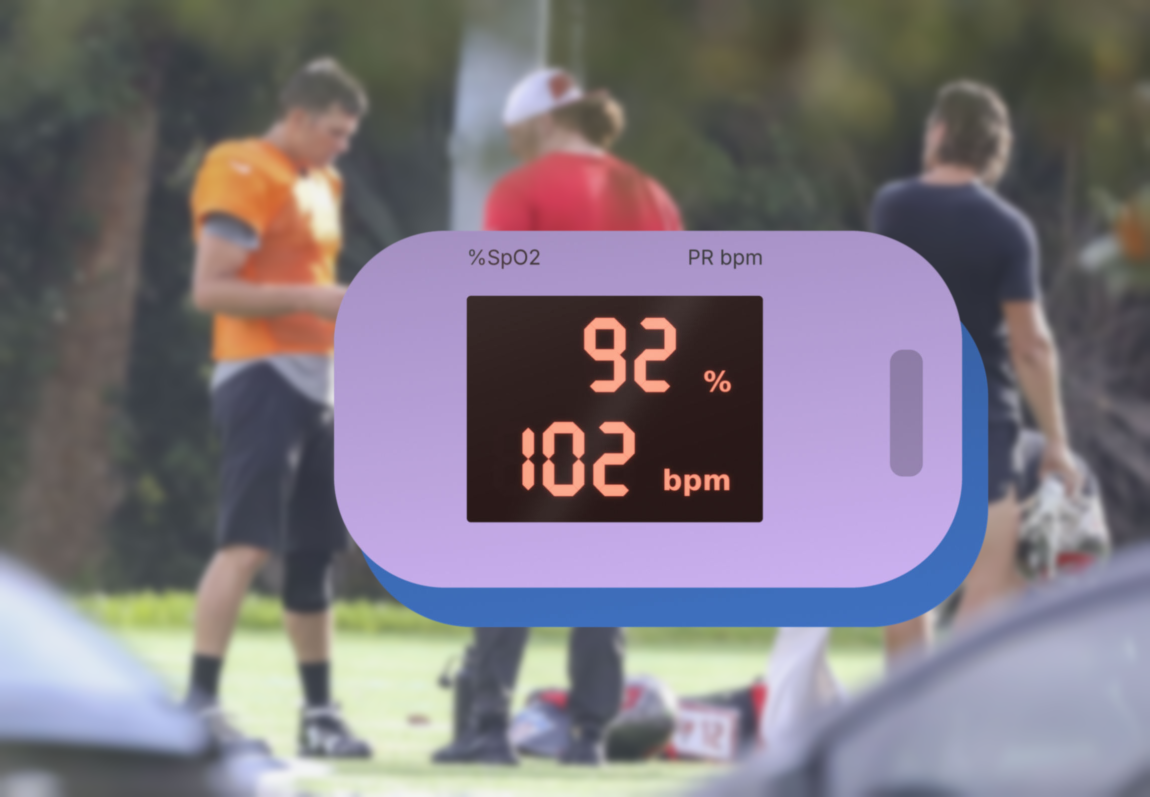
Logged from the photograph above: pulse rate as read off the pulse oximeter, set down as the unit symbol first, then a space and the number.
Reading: bpm 102
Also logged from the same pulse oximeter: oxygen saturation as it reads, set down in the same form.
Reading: % 92
